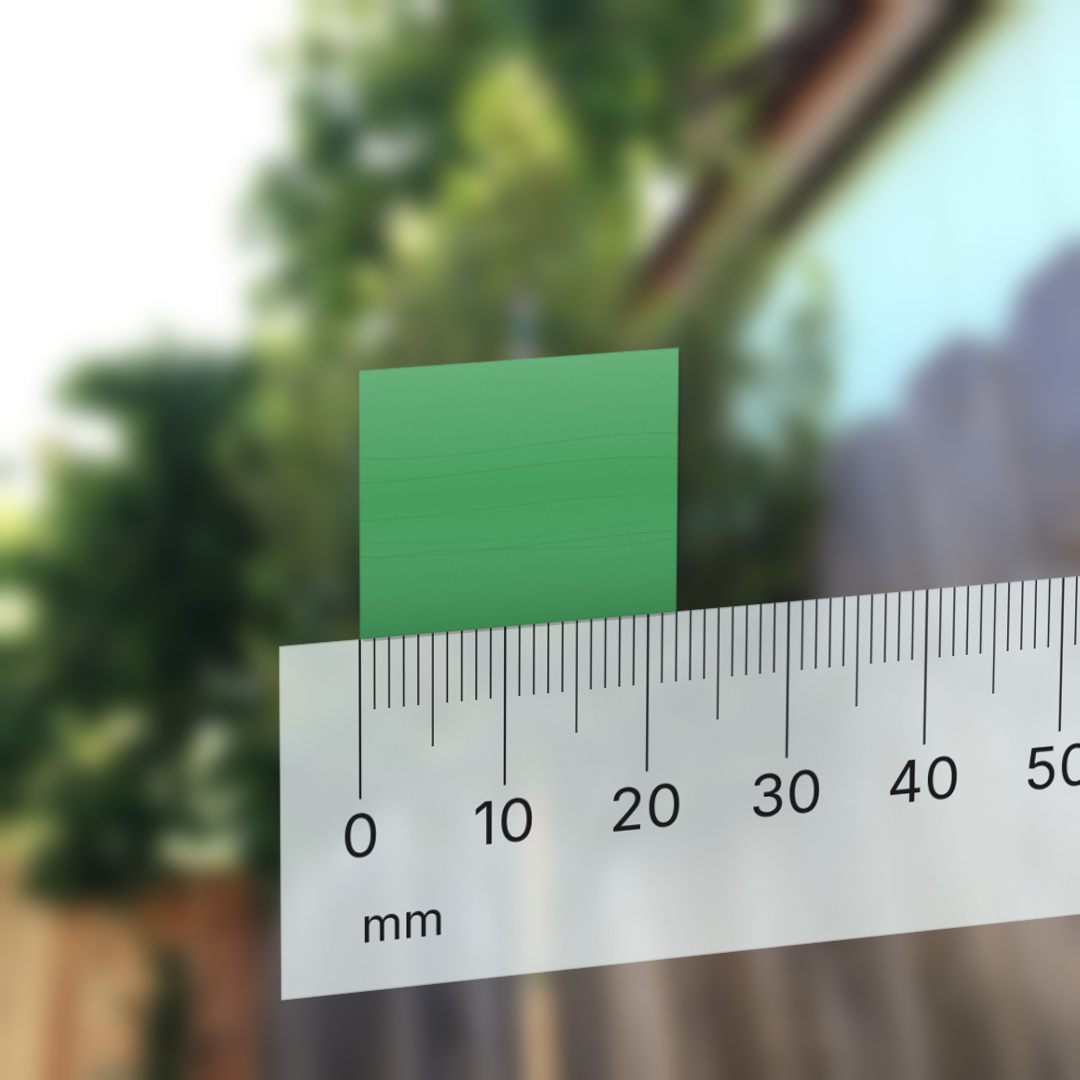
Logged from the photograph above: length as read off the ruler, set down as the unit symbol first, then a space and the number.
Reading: mm 22
